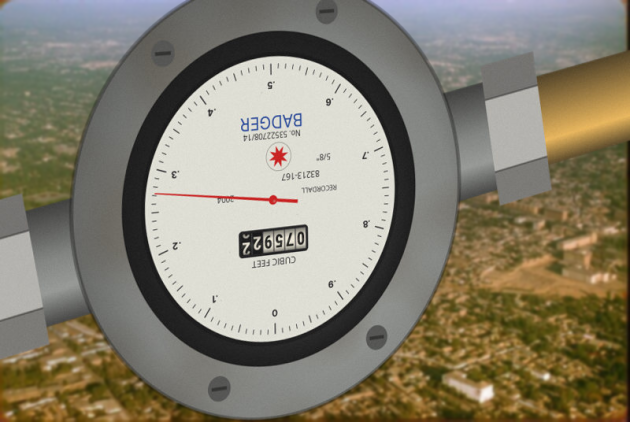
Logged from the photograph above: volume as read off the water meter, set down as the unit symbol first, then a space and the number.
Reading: ft³ 75922.27
